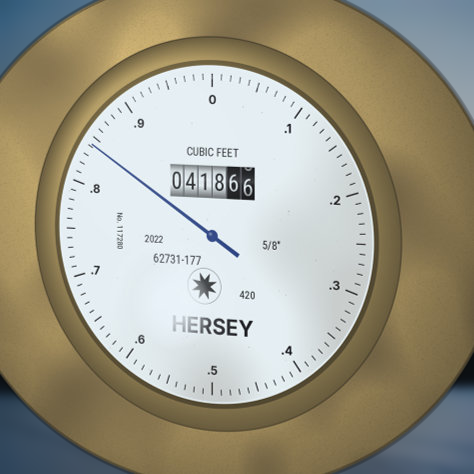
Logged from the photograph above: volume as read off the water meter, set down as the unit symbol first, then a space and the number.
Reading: ft³ 41865.84
